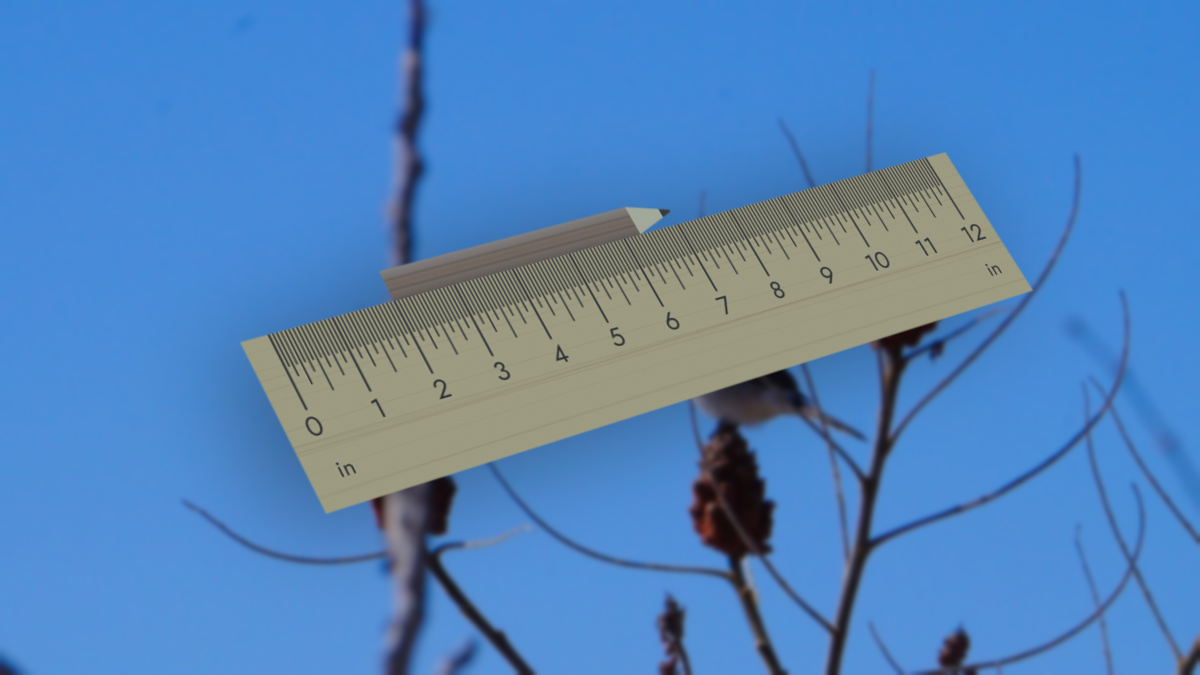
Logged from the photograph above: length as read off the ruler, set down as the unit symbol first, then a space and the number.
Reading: in 5
